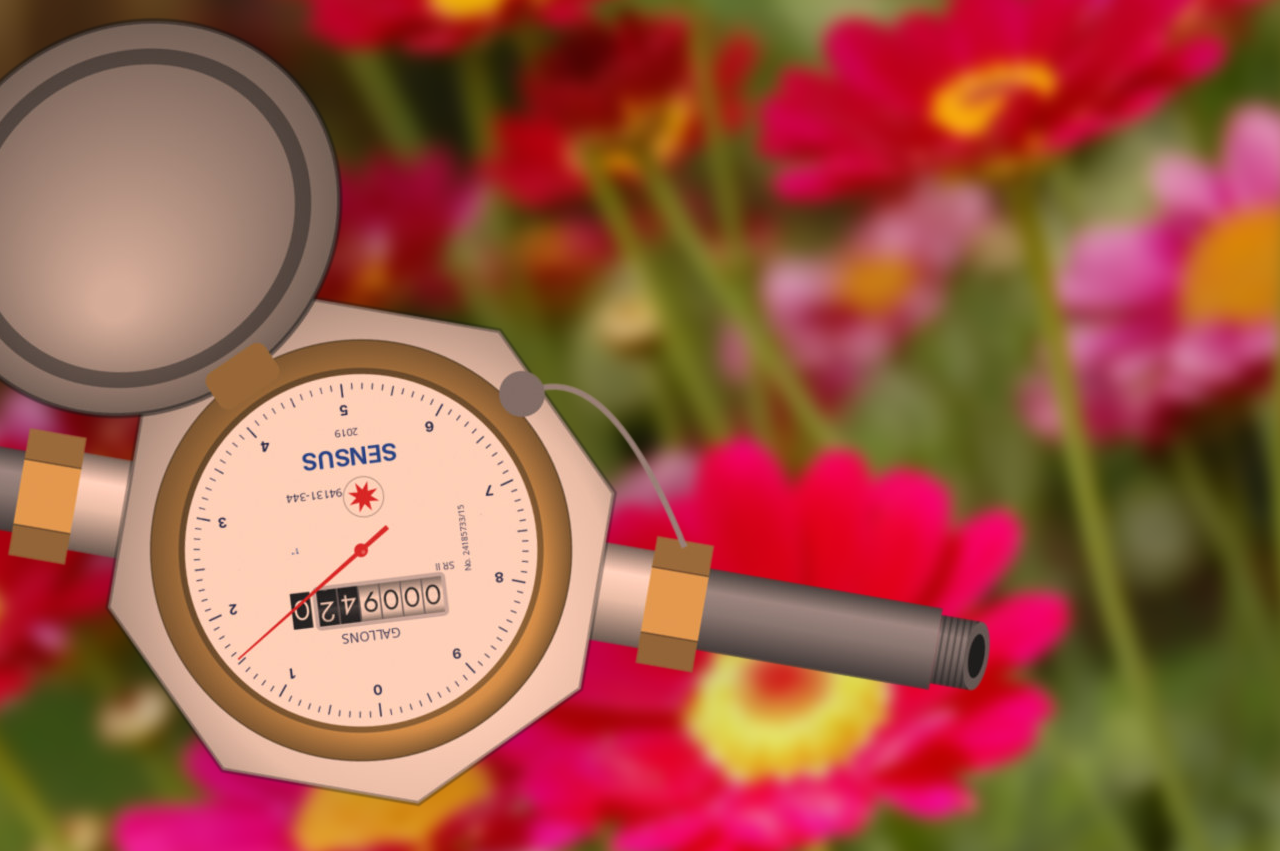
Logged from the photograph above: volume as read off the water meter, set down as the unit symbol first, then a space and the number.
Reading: gal 9421.5
